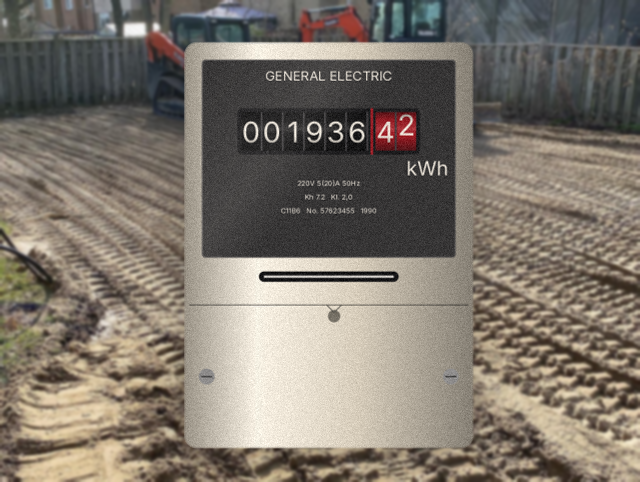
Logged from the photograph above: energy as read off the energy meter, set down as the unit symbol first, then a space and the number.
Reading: kWh 1936.42
